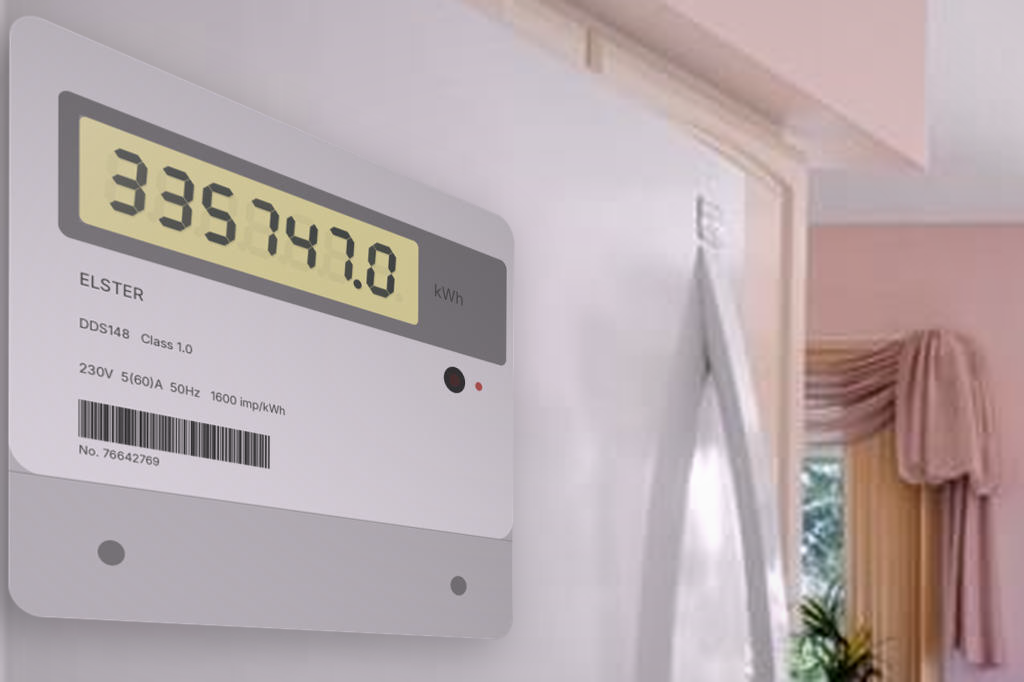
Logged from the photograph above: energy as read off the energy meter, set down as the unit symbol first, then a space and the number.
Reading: kWh 335747.0
